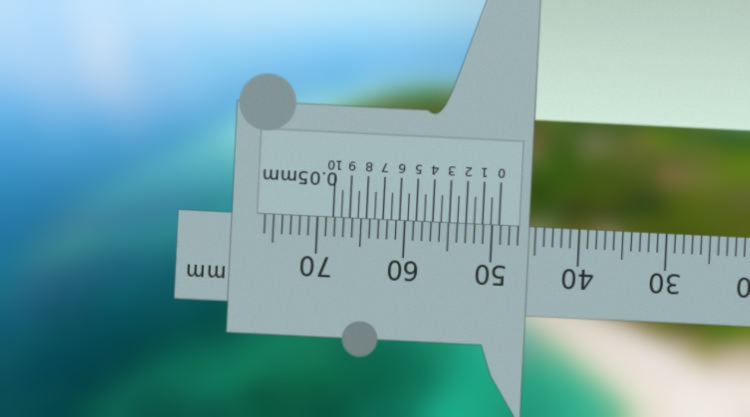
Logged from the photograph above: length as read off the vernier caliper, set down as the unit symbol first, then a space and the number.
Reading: mm 49.2
